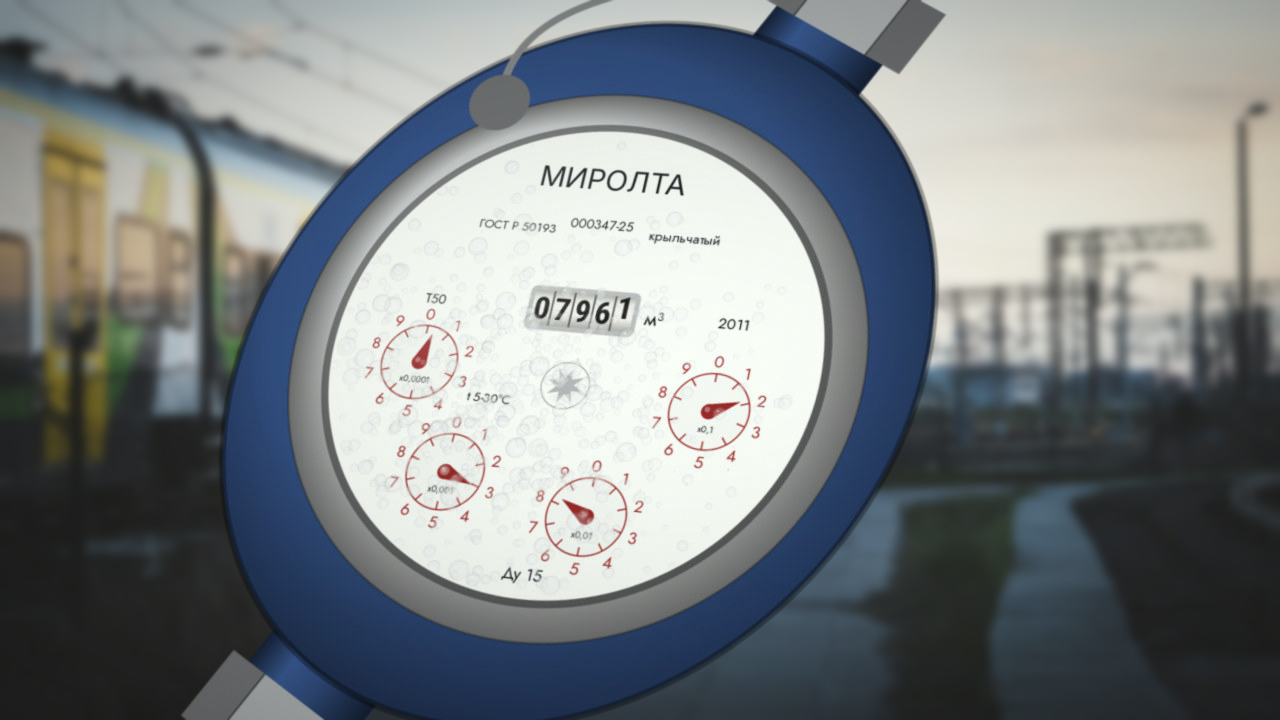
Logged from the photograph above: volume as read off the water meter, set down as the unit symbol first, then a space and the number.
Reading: m³ 7961.1830
